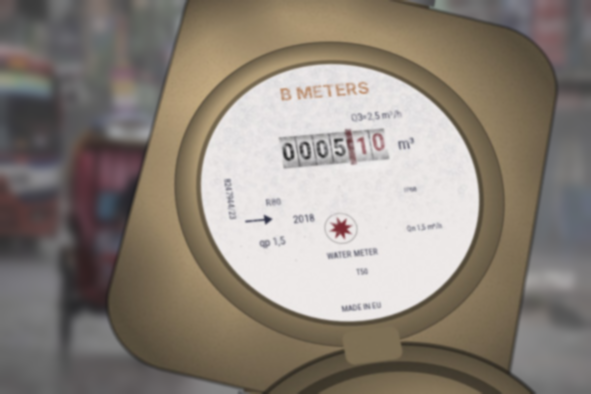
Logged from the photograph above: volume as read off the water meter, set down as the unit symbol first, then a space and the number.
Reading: m³ 5.10
